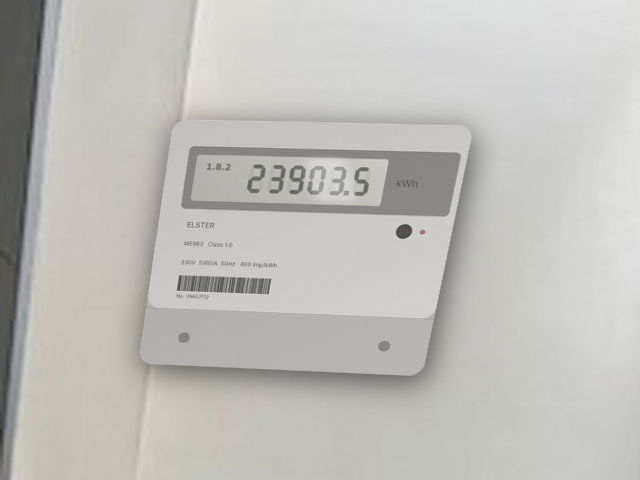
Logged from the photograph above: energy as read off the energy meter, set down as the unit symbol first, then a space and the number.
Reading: kWh 23903.5
